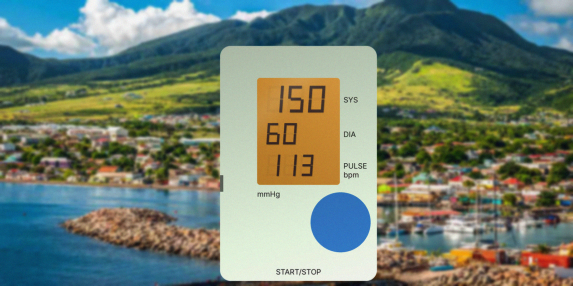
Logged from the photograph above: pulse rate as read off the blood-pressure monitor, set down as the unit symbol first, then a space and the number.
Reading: bpm 113
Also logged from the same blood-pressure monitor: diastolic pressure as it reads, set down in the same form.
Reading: mmHg 60
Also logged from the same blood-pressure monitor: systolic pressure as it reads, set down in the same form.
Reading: mmHg 150
